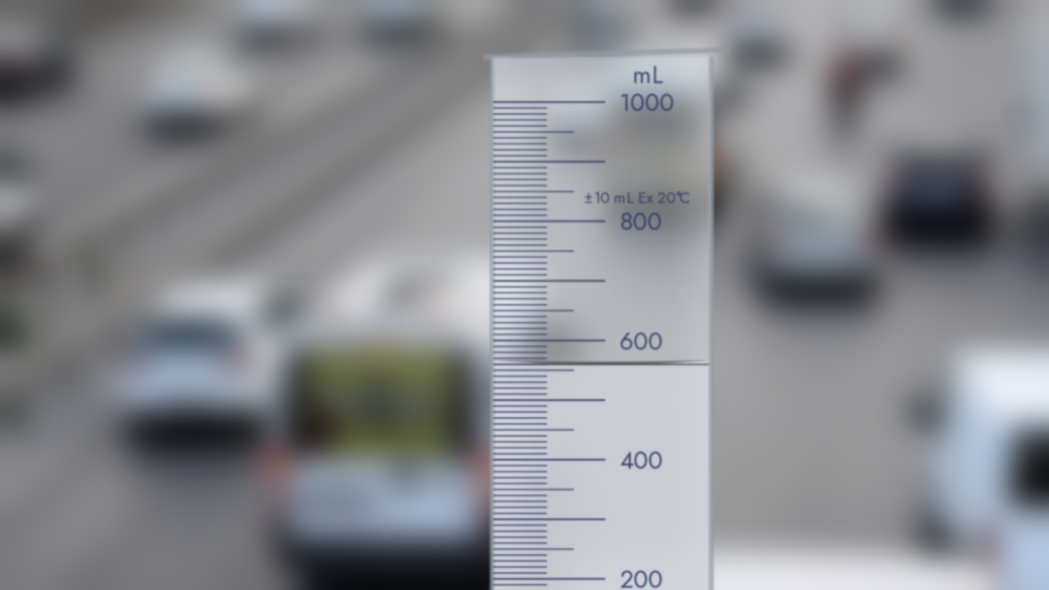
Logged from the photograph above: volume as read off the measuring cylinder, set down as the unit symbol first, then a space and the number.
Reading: mL 560
